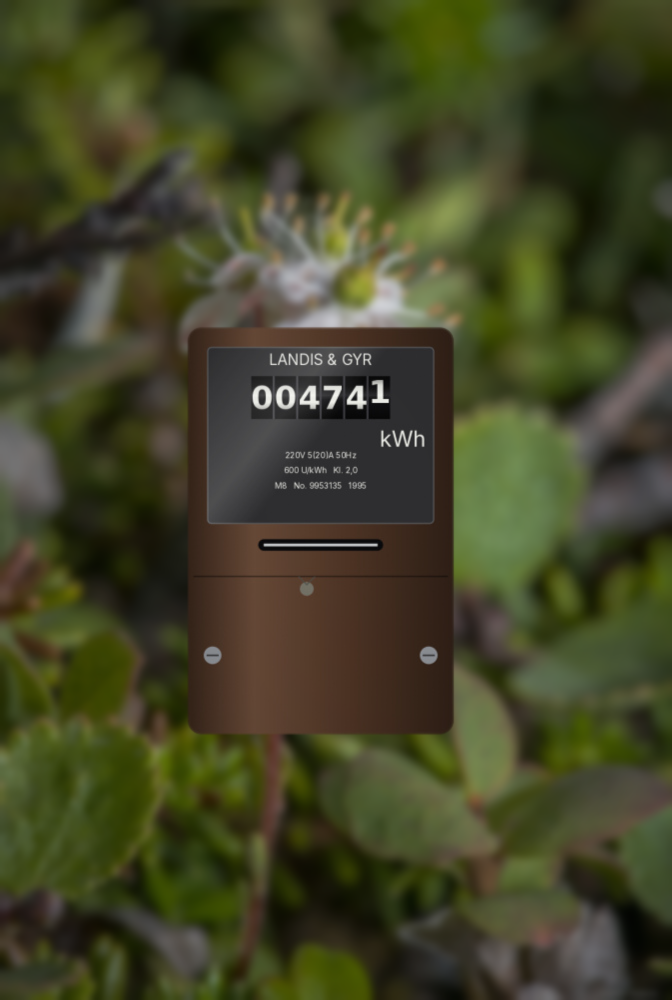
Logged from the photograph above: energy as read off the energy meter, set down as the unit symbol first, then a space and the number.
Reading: kWh 4741
